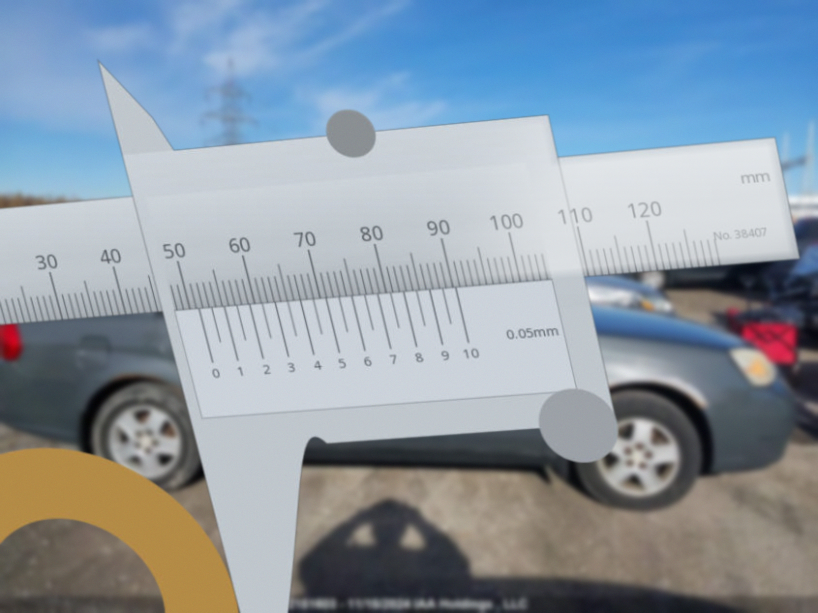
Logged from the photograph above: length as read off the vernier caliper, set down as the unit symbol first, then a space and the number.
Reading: mm 51.4
